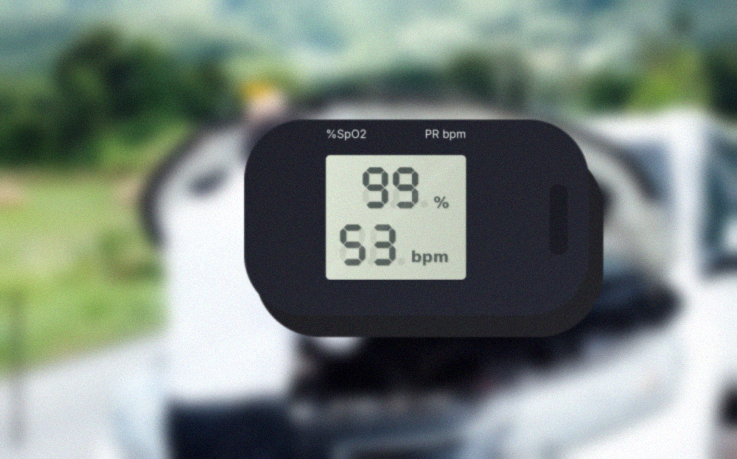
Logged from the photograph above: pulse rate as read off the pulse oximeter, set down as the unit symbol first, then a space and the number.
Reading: bpm 53
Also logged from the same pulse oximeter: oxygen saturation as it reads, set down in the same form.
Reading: % 99
